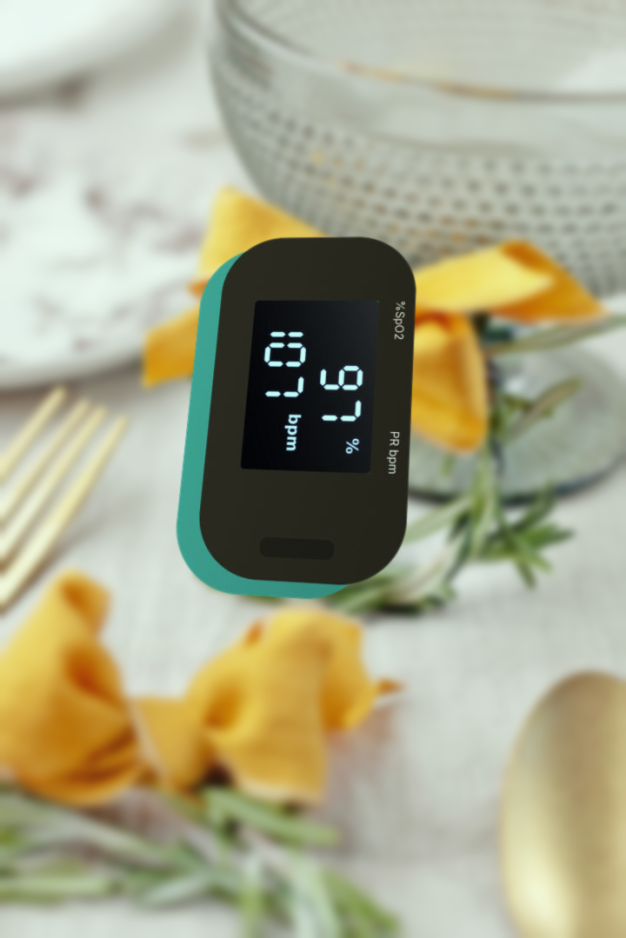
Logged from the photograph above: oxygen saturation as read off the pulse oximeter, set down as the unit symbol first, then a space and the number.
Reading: % 97
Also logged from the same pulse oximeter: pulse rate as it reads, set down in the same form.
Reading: bpm 107
